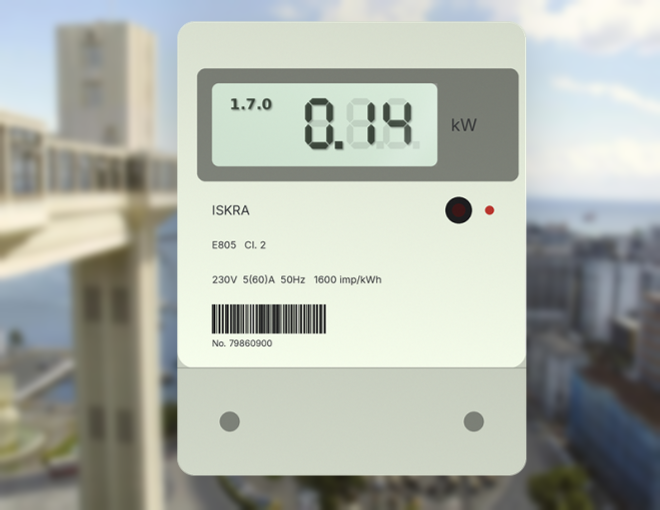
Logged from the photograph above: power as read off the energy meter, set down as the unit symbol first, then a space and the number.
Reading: kW 0.14
